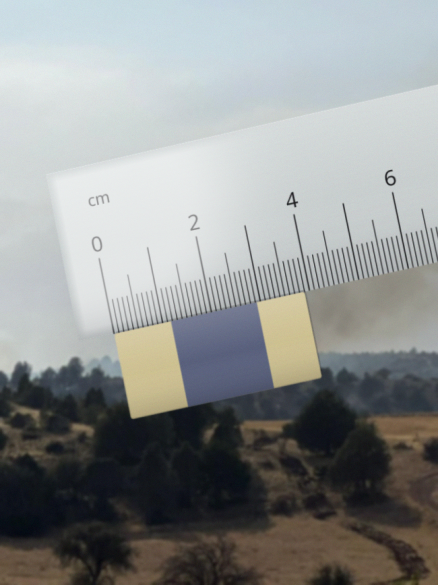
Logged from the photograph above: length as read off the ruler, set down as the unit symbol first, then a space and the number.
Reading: cm 3.9
